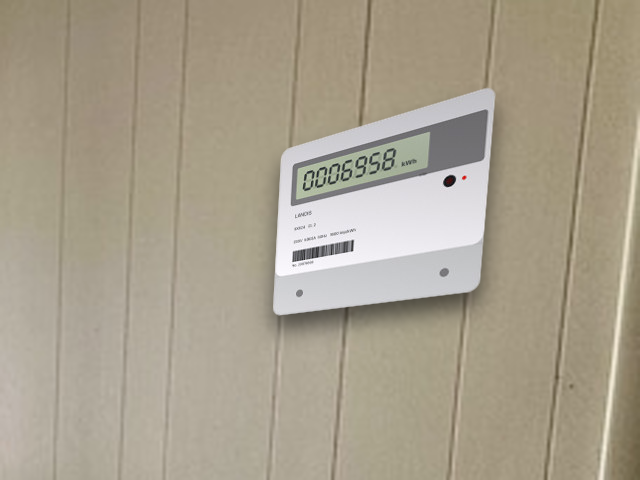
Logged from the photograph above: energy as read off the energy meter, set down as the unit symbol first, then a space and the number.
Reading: kWh 6958
